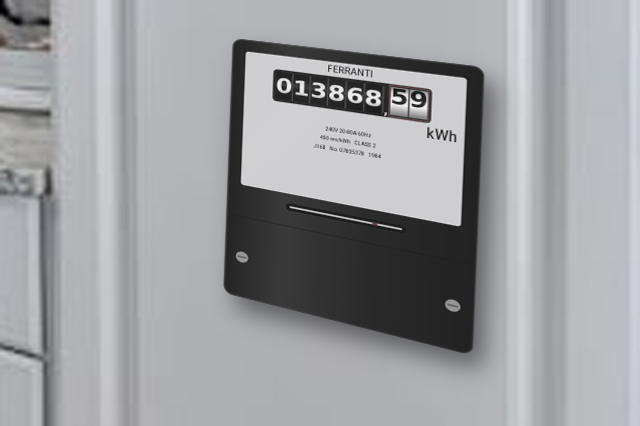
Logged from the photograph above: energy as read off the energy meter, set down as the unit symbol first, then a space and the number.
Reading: kWh 13868.59
